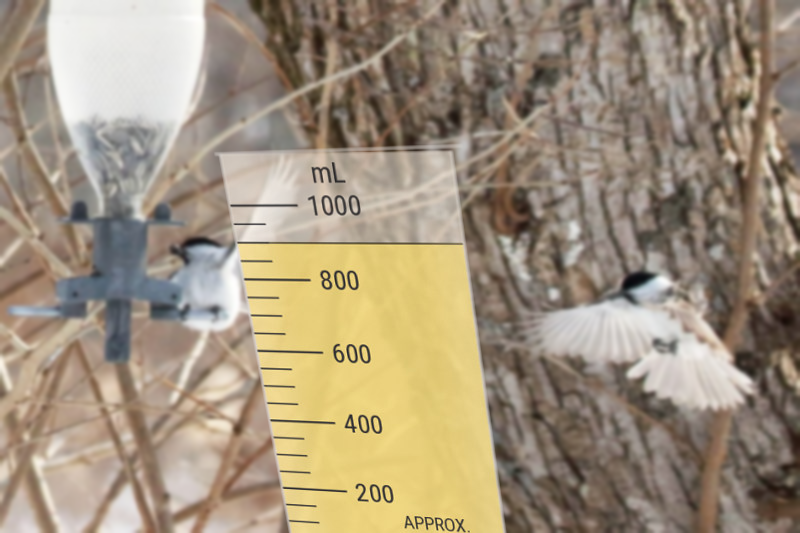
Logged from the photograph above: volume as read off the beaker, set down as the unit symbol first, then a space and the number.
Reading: mL 900
